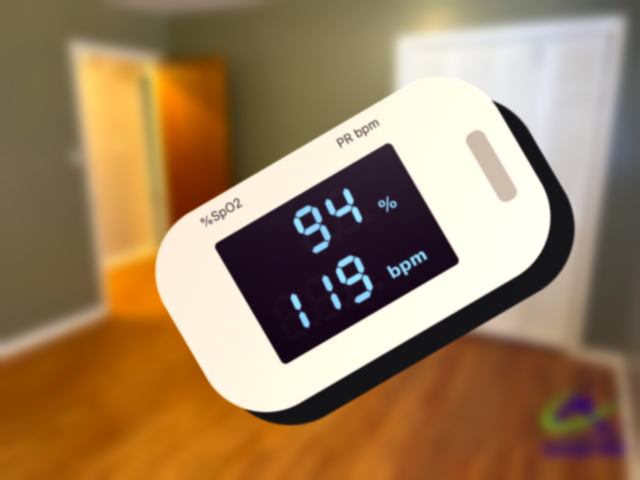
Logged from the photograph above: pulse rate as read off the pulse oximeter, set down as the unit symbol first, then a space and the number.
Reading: bpm 119
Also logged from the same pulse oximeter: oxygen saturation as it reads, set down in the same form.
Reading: % 94
